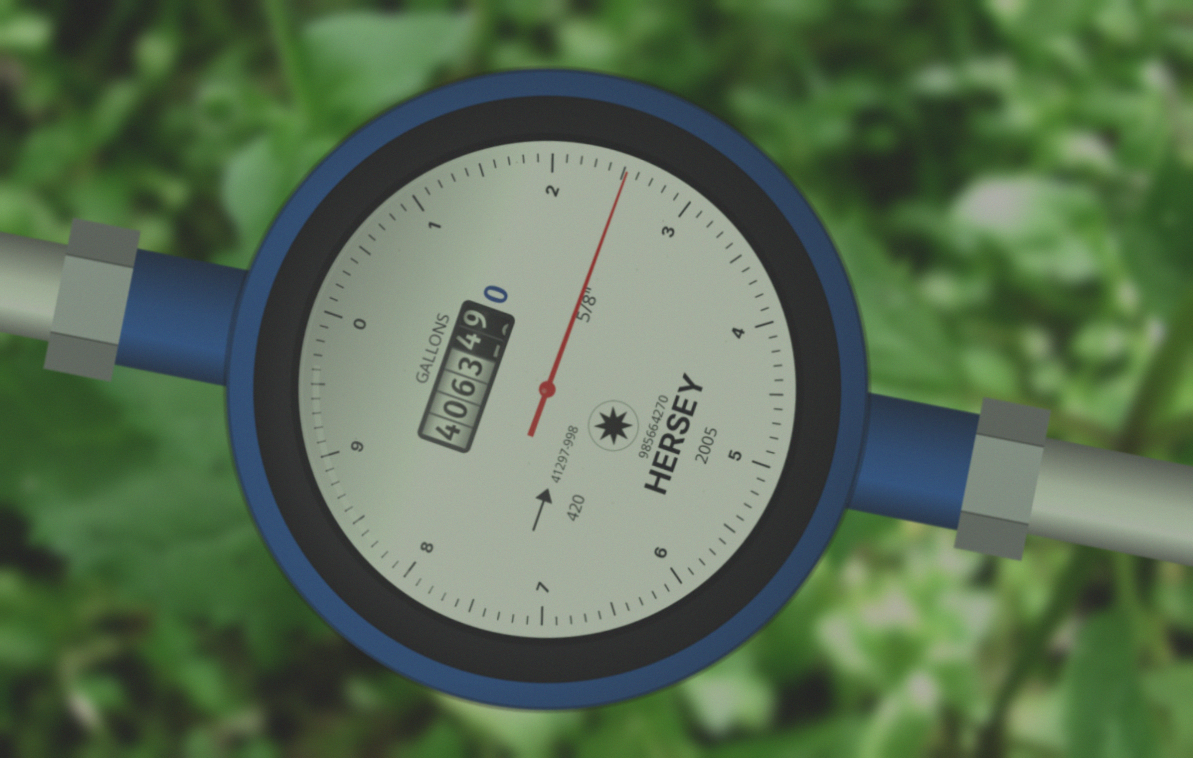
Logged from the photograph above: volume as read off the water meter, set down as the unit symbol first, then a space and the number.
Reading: gal 4063492.5
